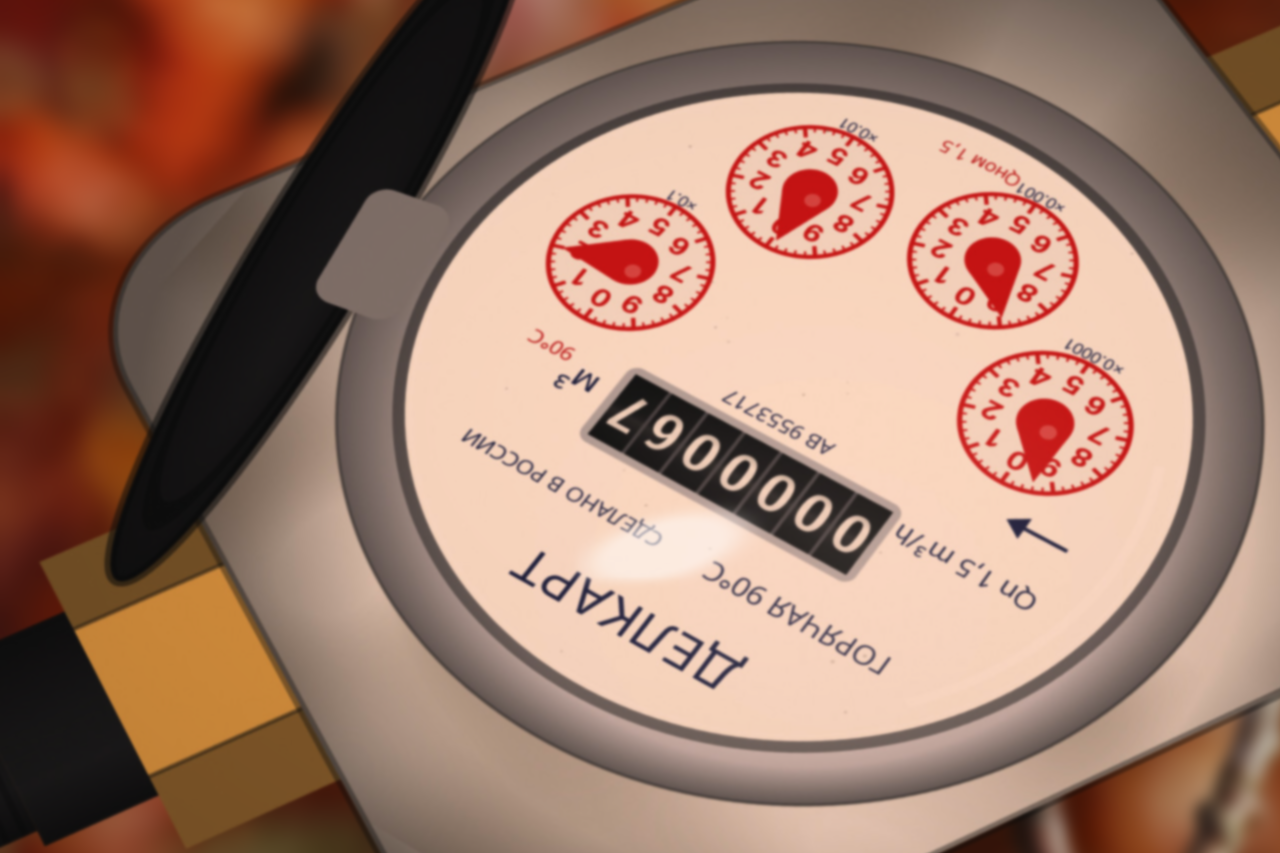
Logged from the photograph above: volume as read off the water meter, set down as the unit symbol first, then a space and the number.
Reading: m³ 67.1989
